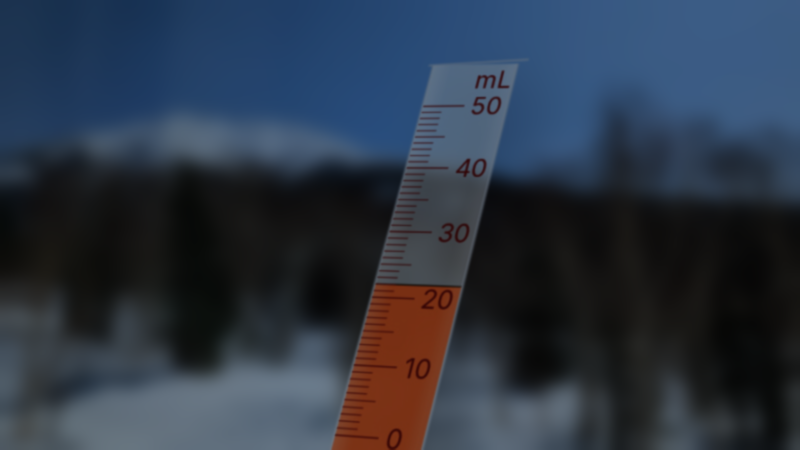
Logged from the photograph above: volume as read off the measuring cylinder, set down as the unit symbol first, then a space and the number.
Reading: mL 22
